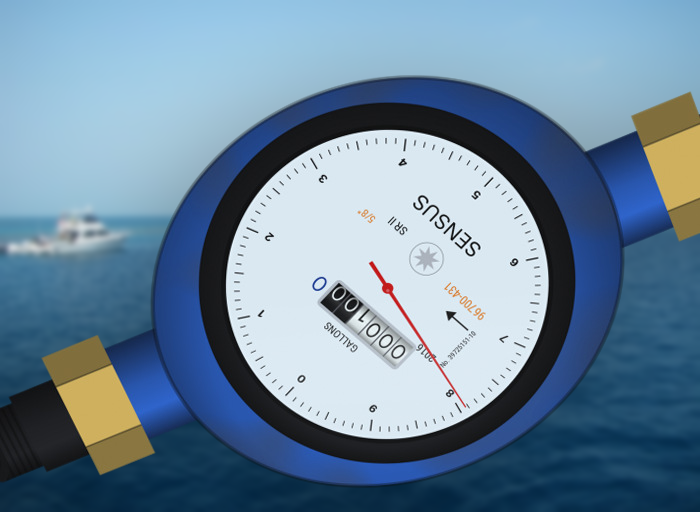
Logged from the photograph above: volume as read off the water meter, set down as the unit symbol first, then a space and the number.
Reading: gal 997.9
